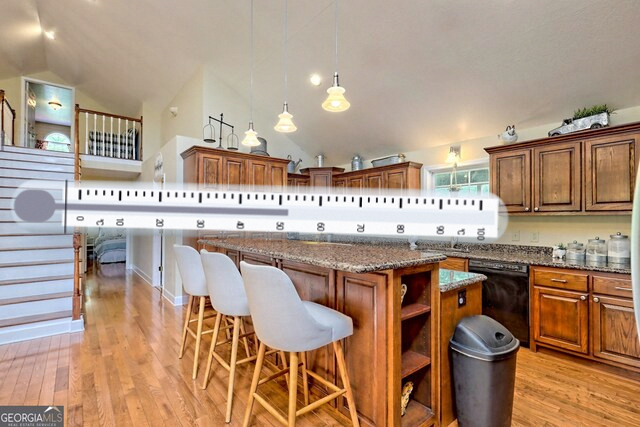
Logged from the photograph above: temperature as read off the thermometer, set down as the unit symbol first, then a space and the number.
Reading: °C 52
